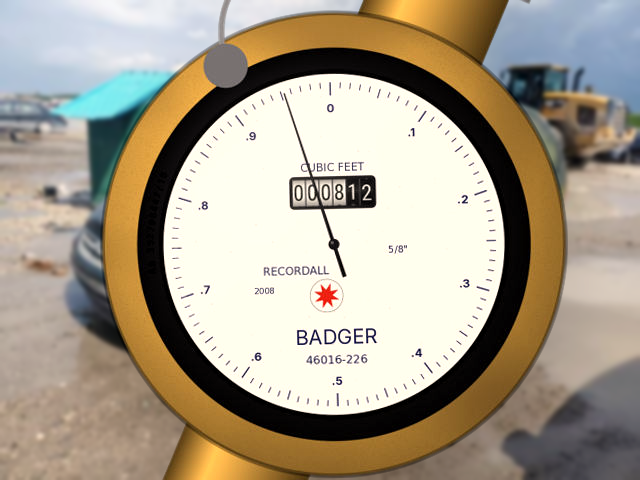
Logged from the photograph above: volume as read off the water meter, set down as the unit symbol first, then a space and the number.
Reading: ft³ 811.95
